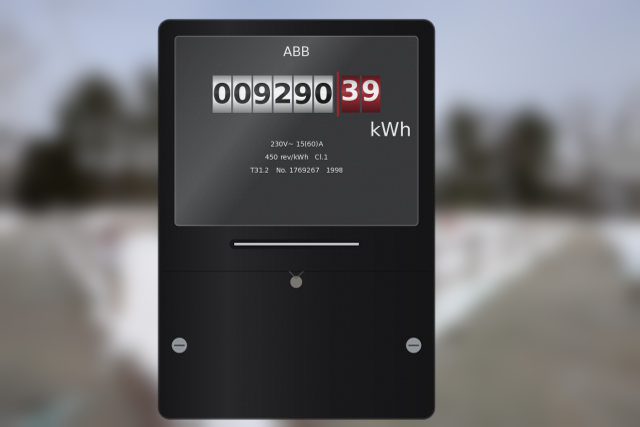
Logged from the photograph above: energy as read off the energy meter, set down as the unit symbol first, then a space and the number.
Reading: kWh 9290.39
